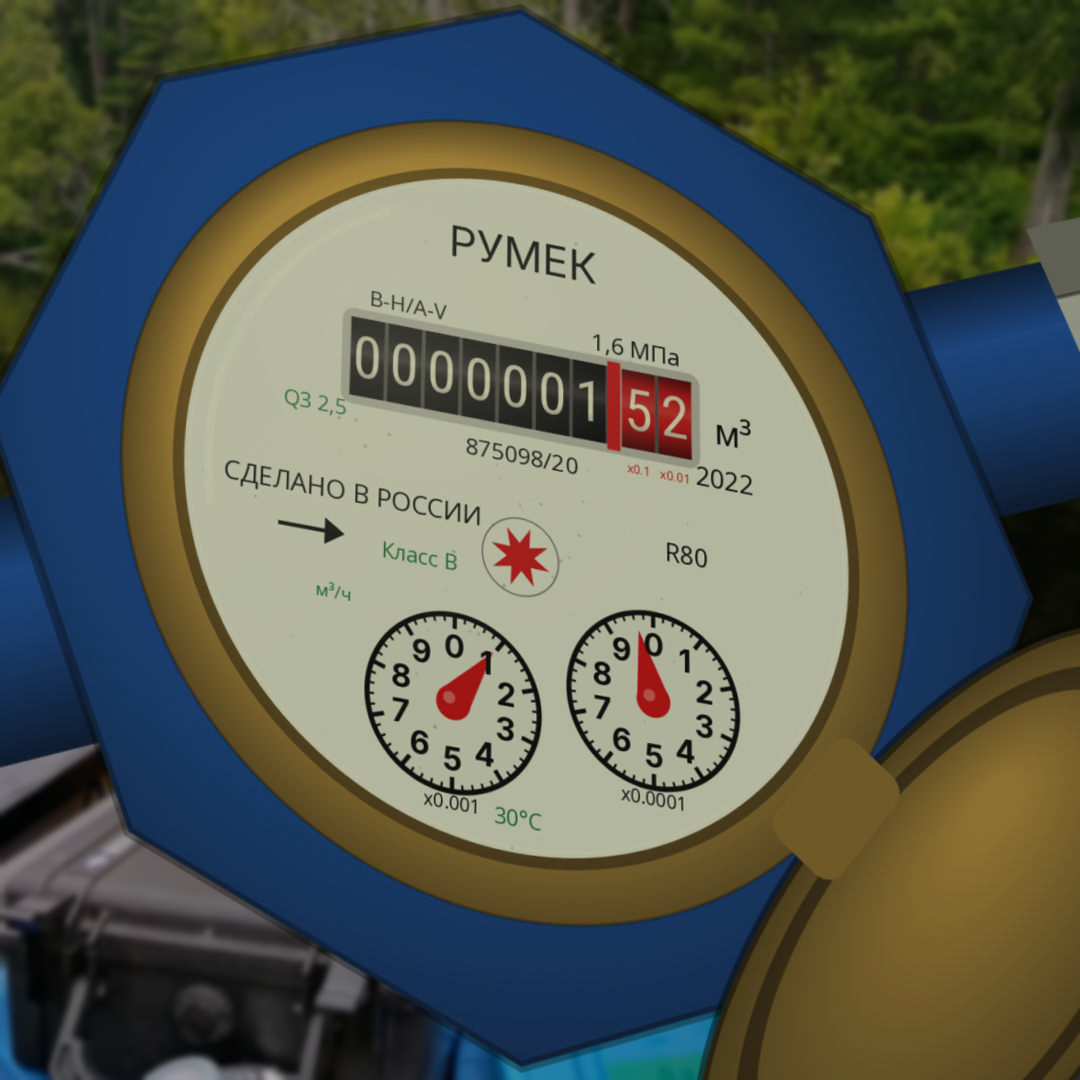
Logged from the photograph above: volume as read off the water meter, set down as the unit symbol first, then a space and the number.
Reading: m³ 1.5209
